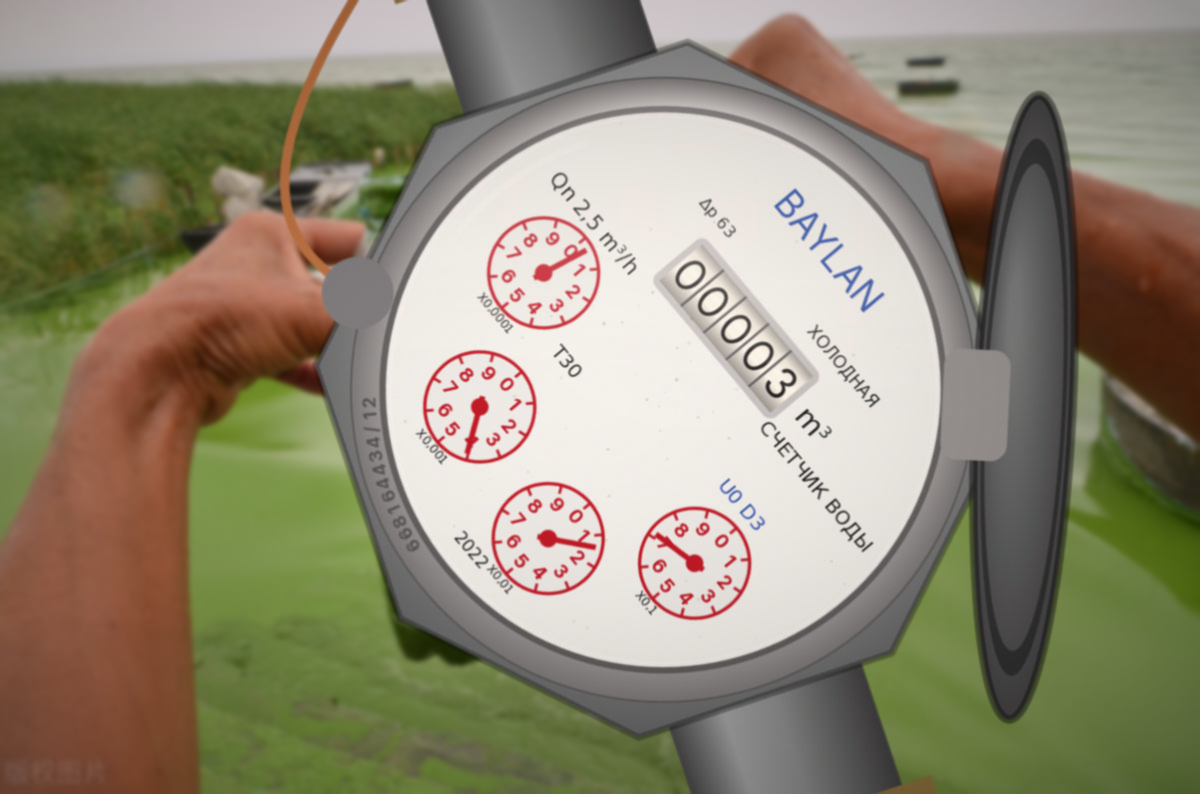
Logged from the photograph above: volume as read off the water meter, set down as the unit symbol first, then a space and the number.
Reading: m³ 3.7140
